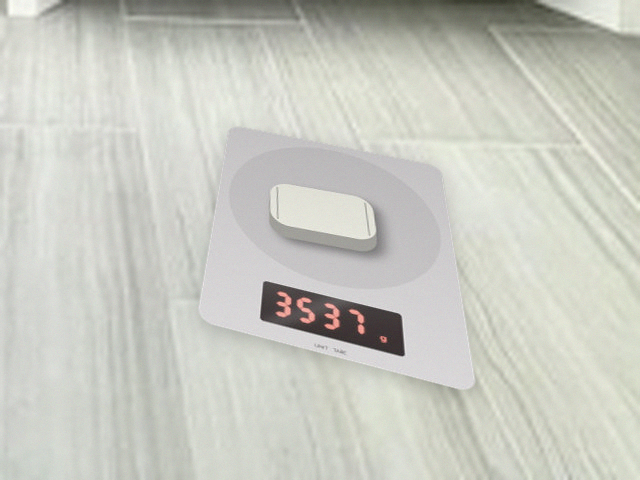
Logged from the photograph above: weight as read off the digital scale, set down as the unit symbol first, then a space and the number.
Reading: g 3537
